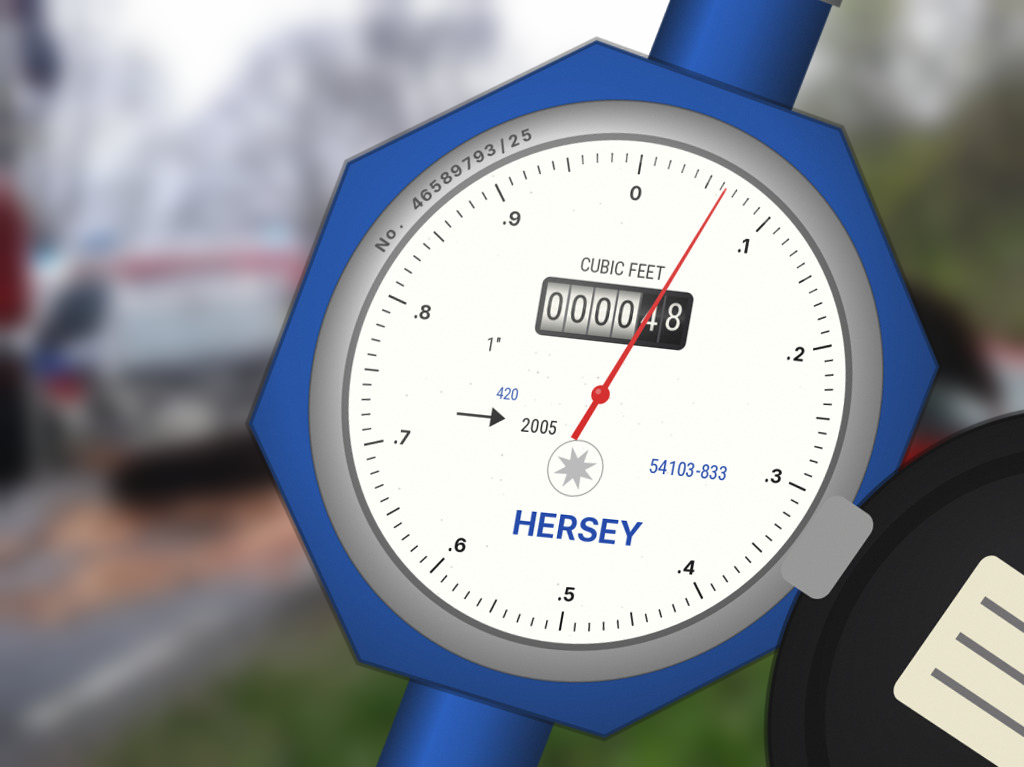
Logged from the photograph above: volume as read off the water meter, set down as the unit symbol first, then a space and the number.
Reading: ft³ 48.06
